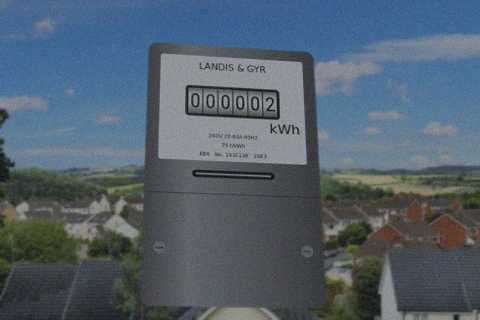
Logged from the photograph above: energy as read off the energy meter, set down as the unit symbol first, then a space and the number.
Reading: kWh 2
